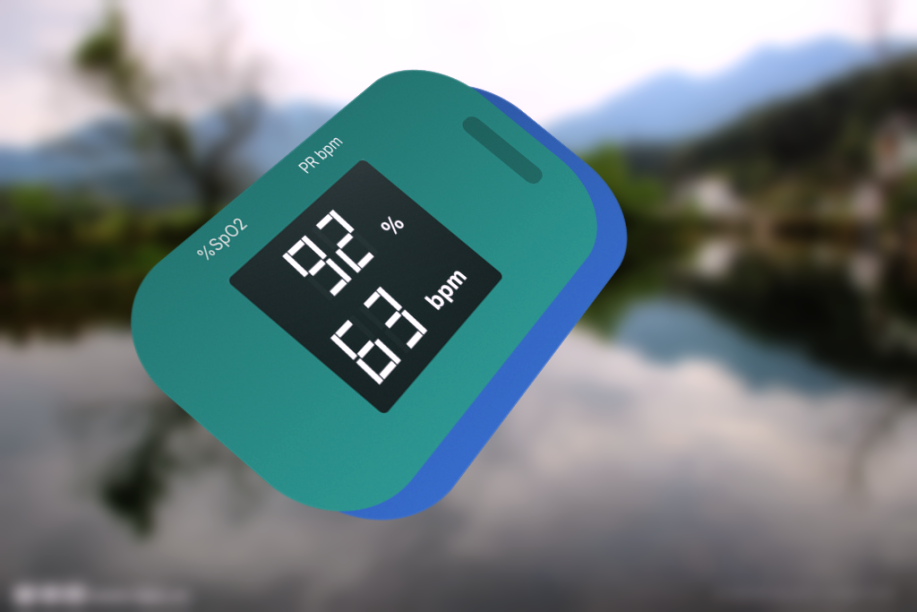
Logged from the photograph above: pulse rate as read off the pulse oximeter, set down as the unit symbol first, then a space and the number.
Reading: bpm 63
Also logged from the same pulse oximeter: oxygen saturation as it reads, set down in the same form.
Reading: % 92
